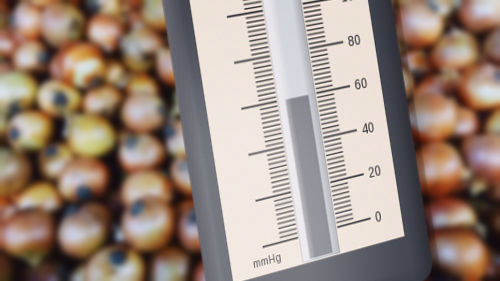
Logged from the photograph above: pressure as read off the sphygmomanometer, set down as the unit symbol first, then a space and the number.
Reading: mmHg 60
